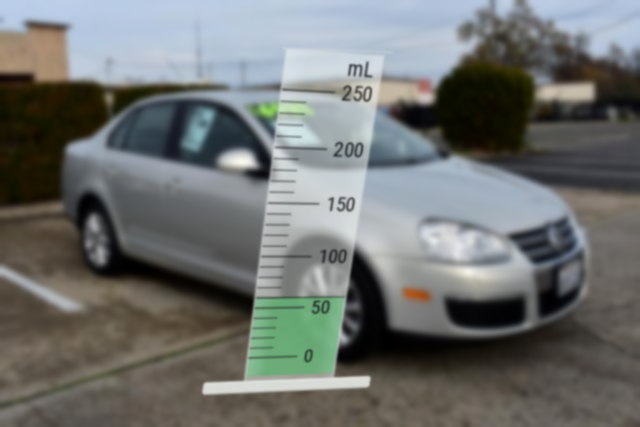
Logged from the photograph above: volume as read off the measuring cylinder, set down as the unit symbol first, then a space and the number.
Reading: mL 60
